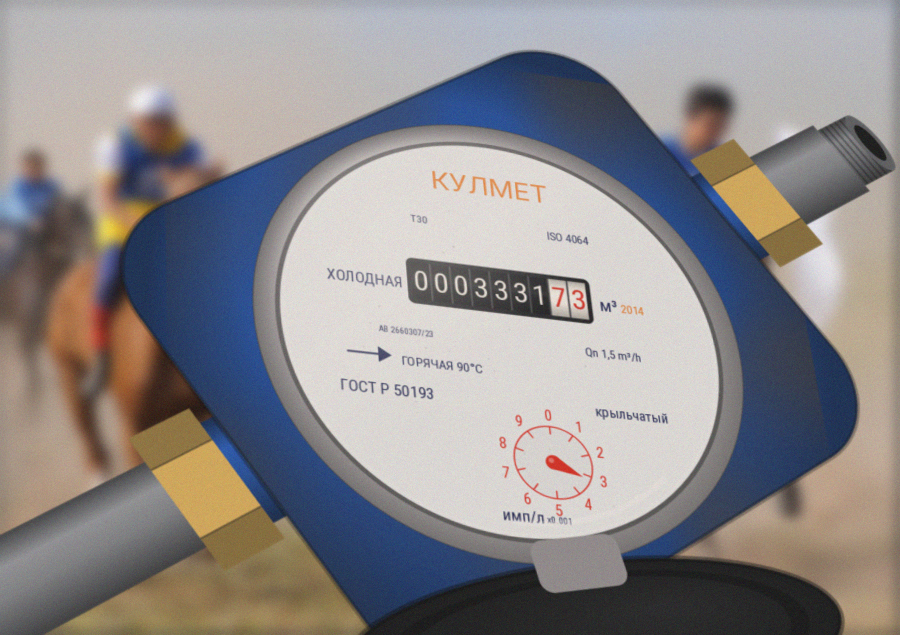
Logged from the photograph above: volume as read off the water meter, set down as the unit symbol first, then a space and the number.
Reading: m³ 3331.733
